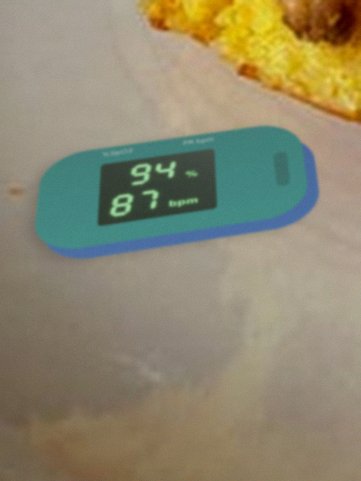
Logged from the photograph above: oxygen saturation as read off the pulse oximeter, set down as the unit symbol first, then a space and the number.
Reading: % 94
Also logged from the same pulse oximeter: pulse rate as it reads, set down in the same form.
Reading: bpm 87
